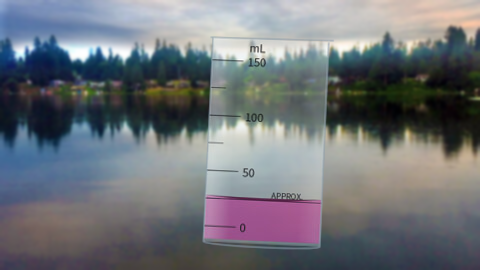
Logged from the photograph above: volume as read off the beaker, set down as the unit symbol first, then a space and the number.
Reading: mL 25
